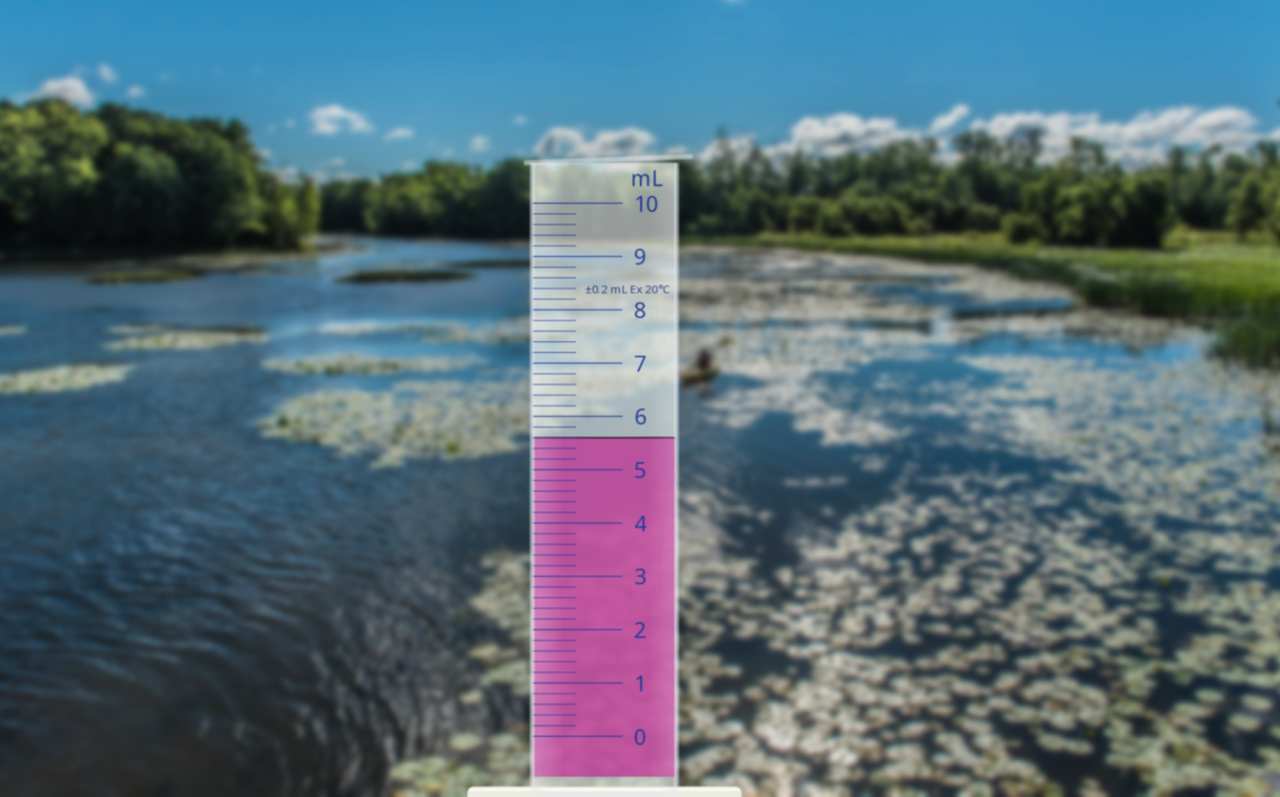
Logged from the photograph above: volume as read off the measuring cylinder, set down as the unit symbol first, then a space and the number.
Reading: mL 5.6
